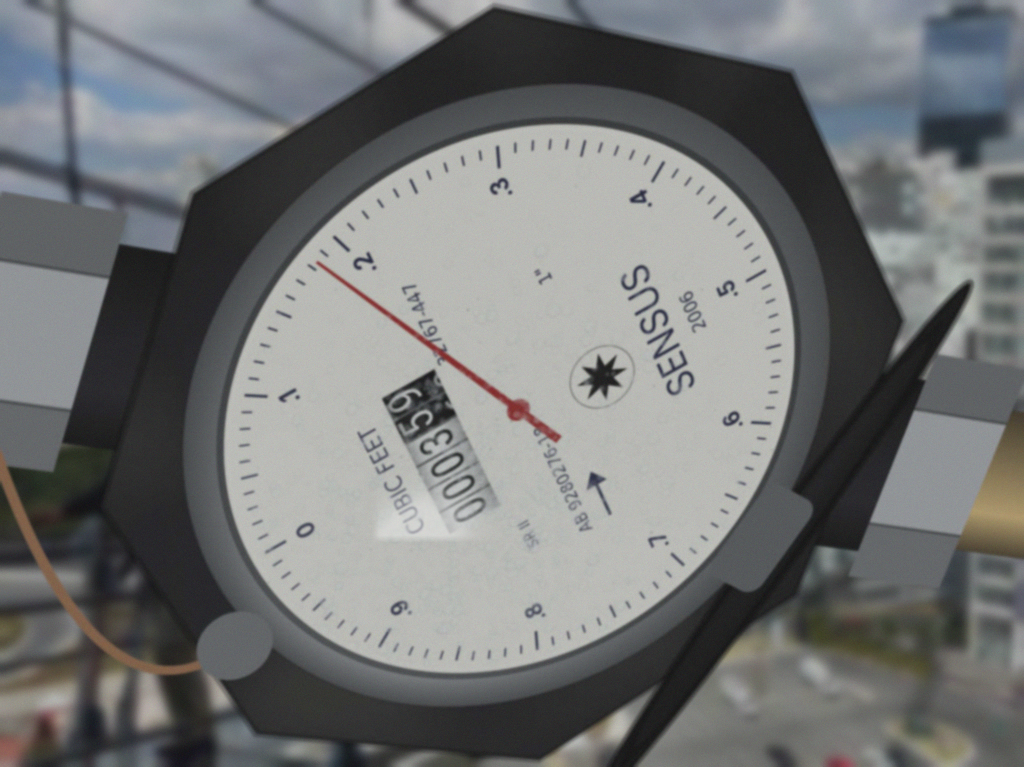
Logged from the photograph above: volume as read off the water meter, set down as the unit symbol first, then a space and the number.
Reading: ft³ 359.18
